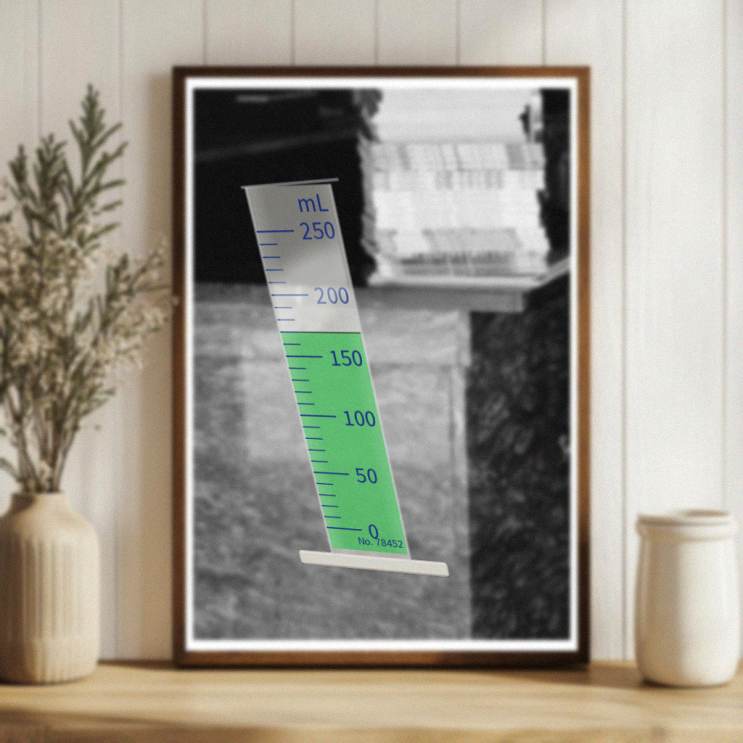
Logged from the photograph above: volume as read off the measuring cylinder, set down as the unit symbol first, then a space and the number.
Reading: mL 170
